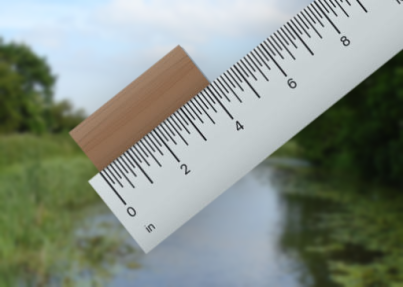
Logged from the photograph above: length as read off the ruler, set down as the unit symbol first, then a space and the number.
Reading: in 4.125
